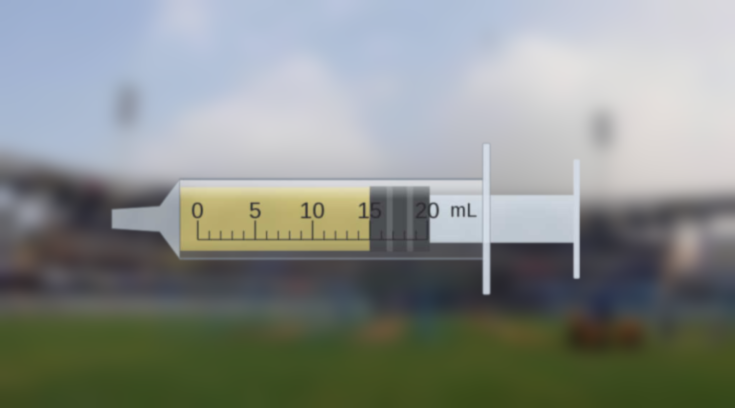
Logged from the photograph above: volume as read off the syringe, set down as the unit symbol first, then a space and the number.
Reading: mL 15
